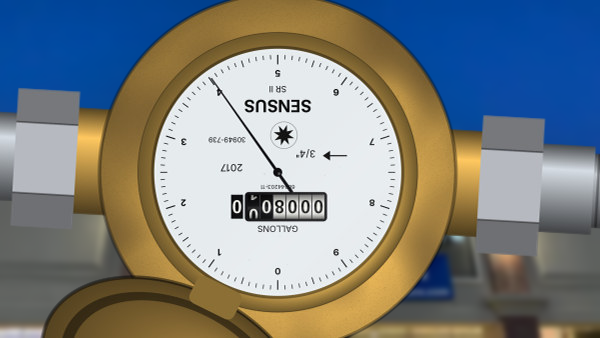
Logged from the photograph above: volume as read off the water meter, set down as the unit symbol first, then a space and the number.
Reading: gal 8004.0
